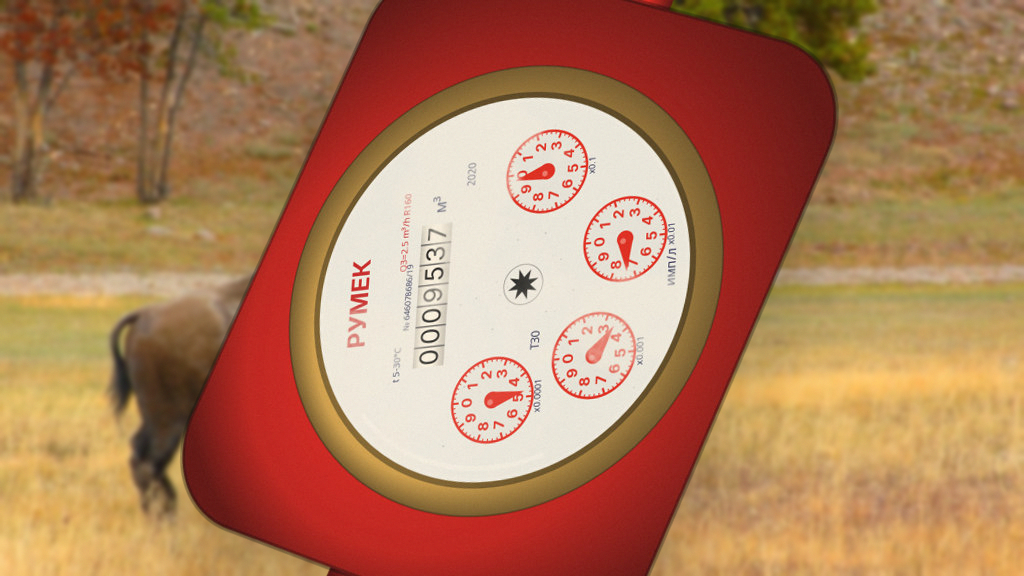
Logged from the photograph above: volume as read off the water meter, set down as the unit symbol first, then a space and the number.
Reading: m³ 9536.9734
